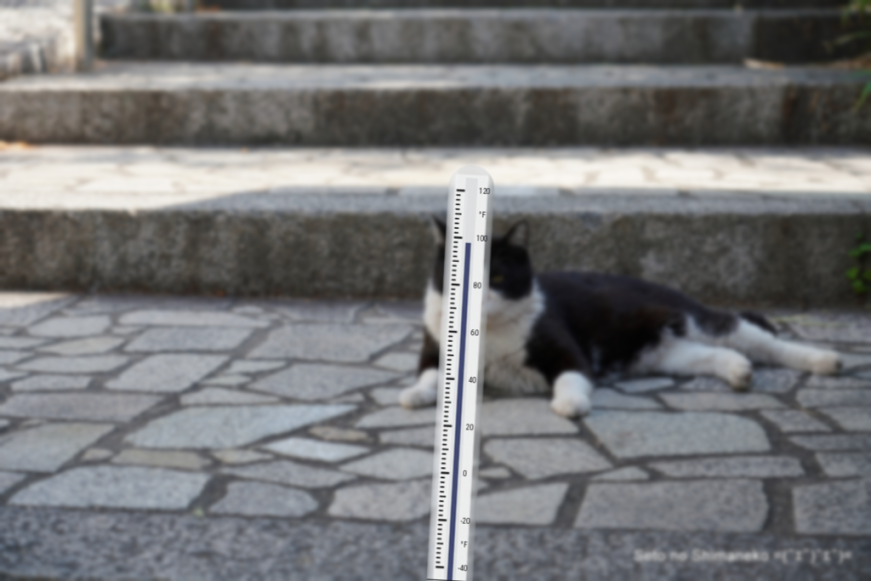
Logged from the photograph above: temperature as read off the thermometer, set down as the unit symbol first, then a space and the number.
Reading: °F 98
